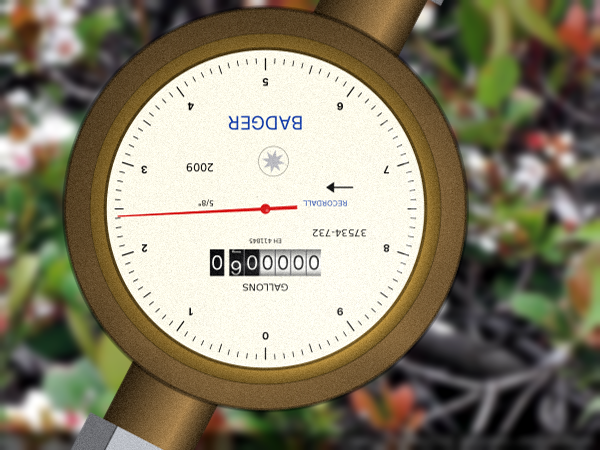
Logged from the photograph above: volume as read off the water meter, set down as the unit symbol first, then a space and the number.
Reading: gal 62.4
